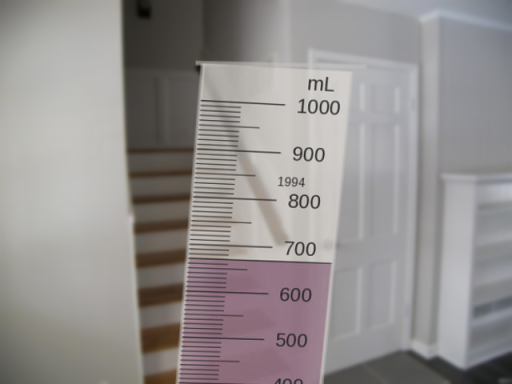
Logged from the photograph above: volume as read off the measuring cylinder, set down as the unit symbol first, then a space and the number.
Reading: mL 670
